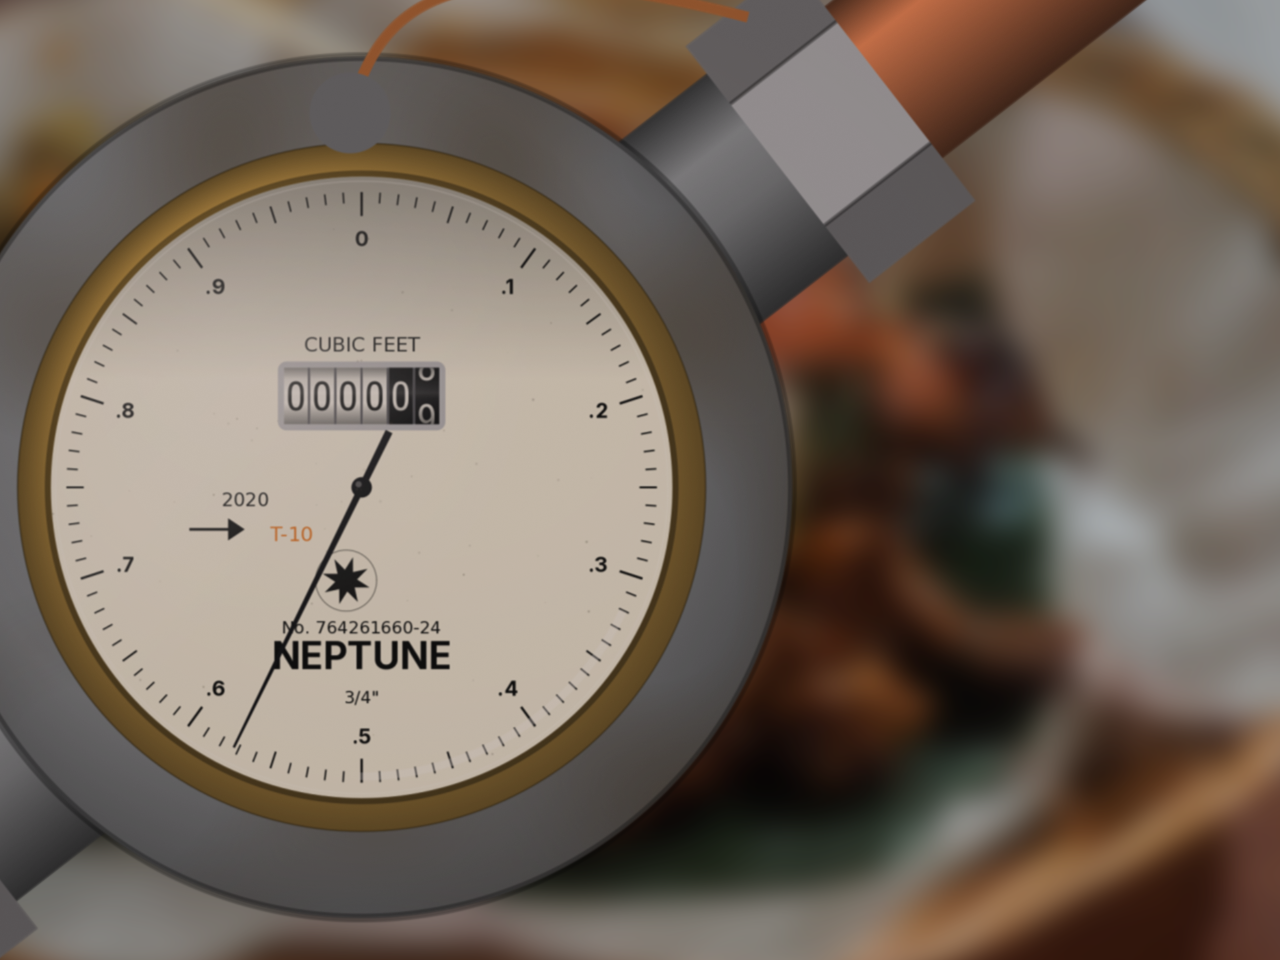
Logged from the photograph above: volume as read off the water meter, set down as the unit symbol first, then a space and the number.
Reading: ft³ 8.57
